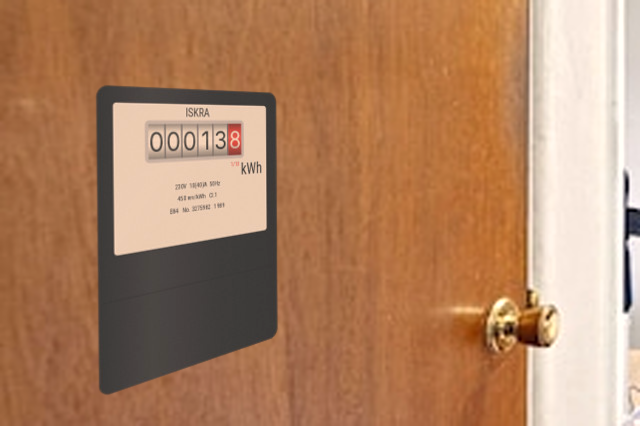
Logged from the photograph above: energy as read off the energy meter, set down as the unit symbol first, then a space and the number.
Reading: kWh 13.8
